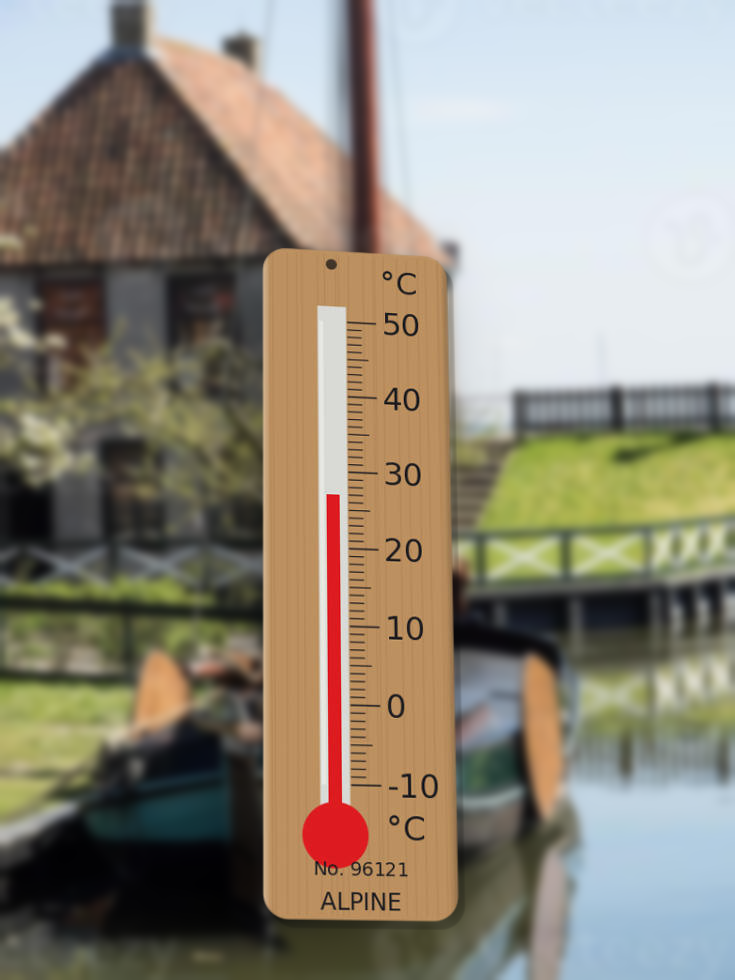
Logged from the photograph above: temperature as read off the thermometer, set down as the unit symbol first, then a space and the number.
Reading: °C 27
